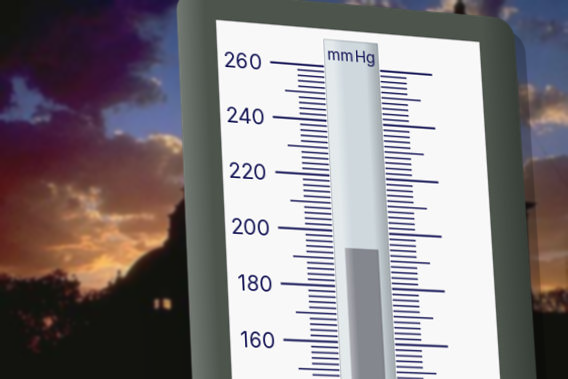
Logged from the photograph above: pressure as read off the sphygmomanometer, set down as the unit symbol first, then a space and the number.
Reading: mmHg 194
